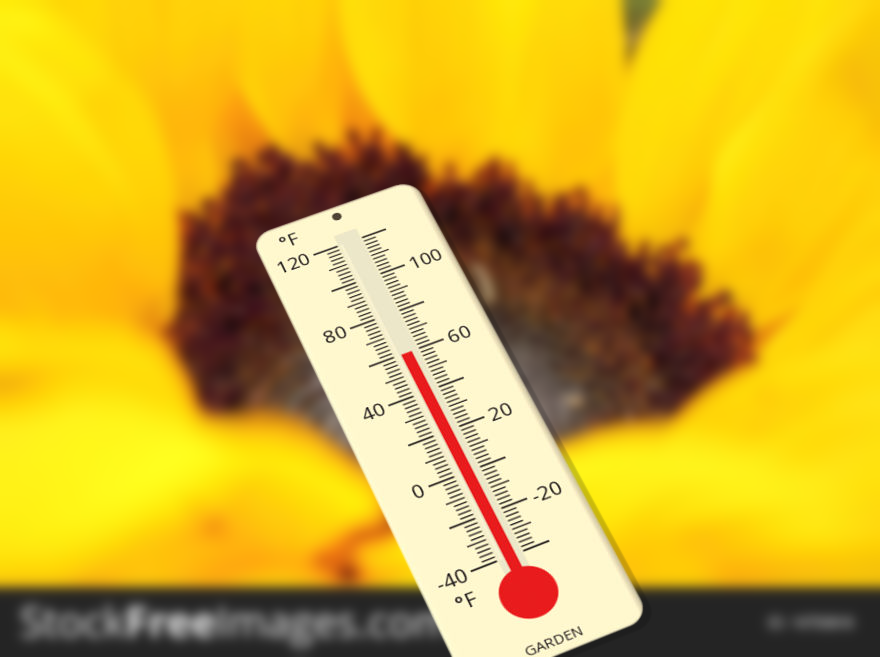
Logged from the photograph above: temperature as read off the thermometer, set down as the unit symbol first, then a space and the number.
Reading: °F 60
